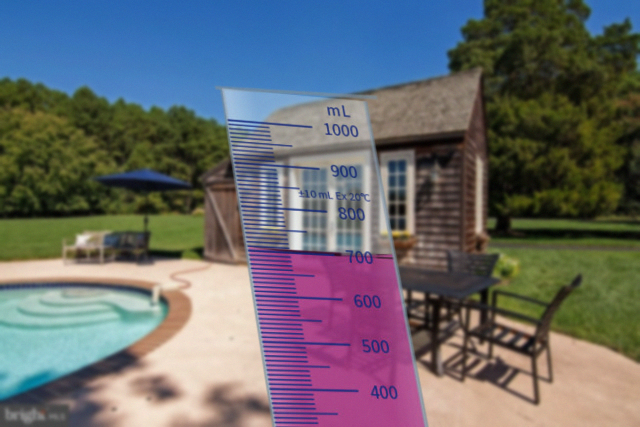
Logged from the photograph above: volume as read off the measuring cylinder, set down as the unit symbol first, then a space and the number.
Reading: mL 700
